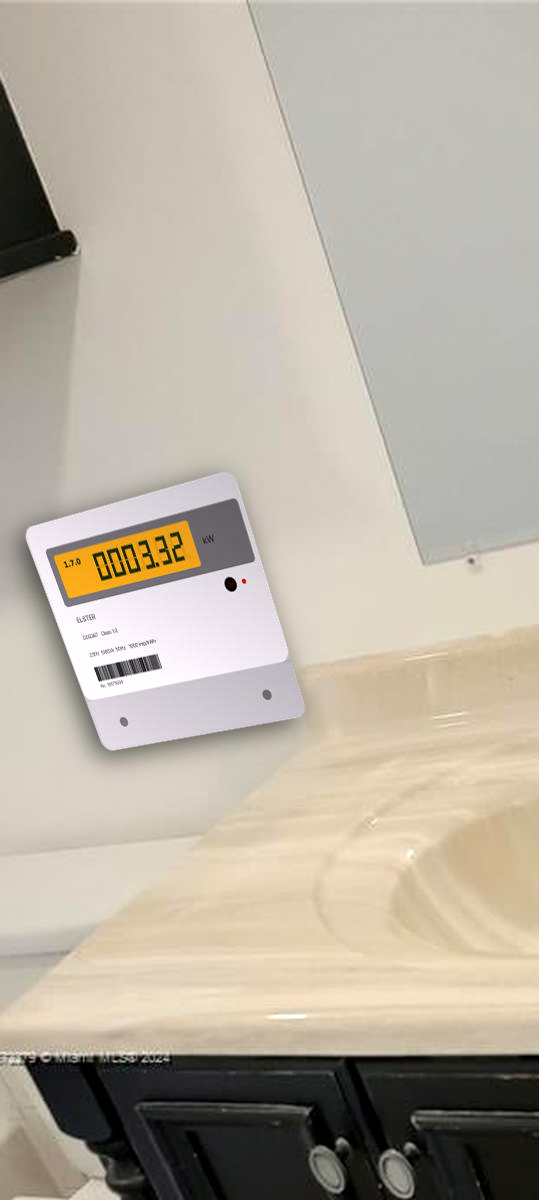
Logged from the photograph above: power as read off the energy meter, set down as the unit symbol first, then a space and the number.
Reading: kW 3.32
